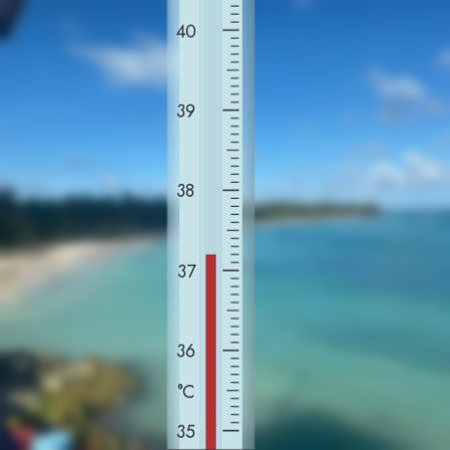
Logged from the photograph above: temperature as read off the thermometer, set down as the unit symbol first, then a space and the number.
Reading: °C 37.2
